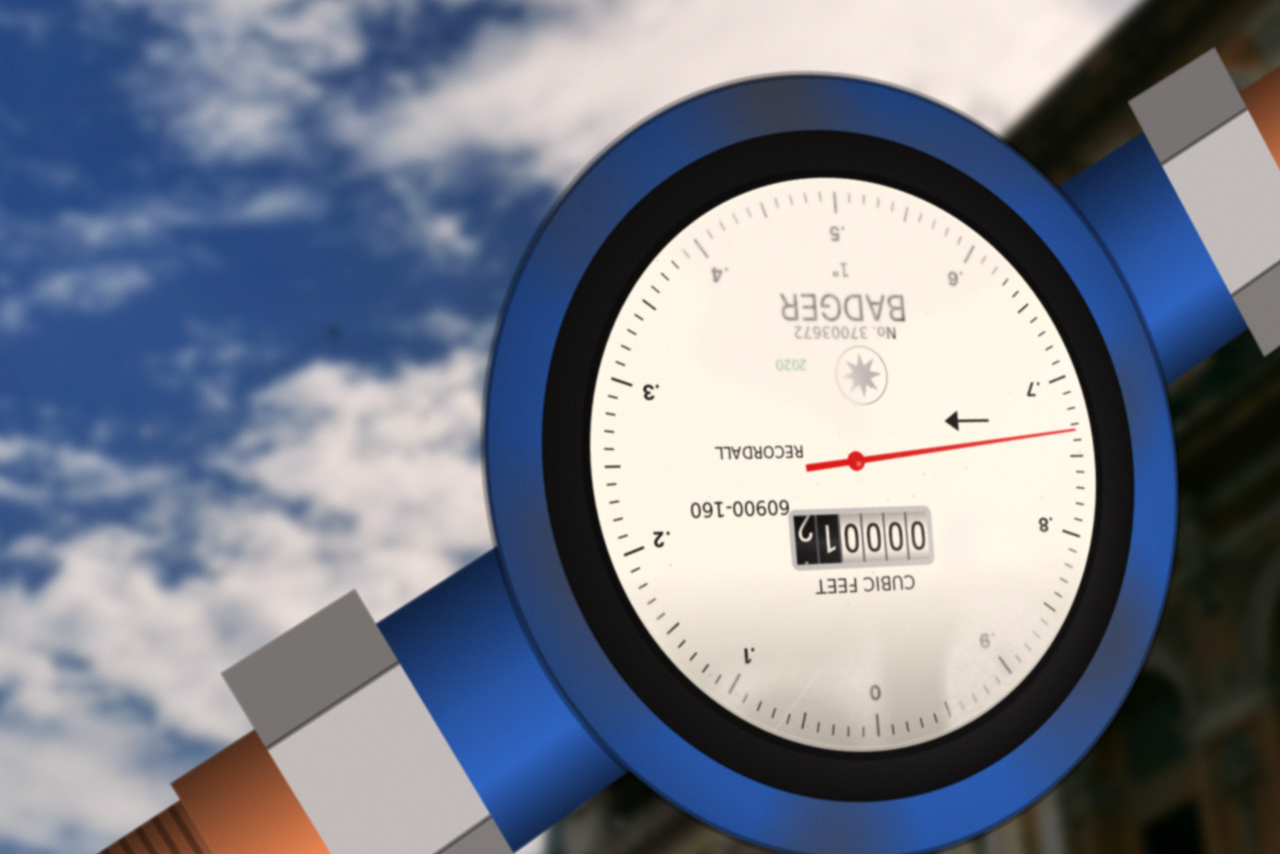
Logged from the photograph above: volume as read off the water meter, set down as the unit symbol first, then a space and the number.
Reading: ft³ 11.73
